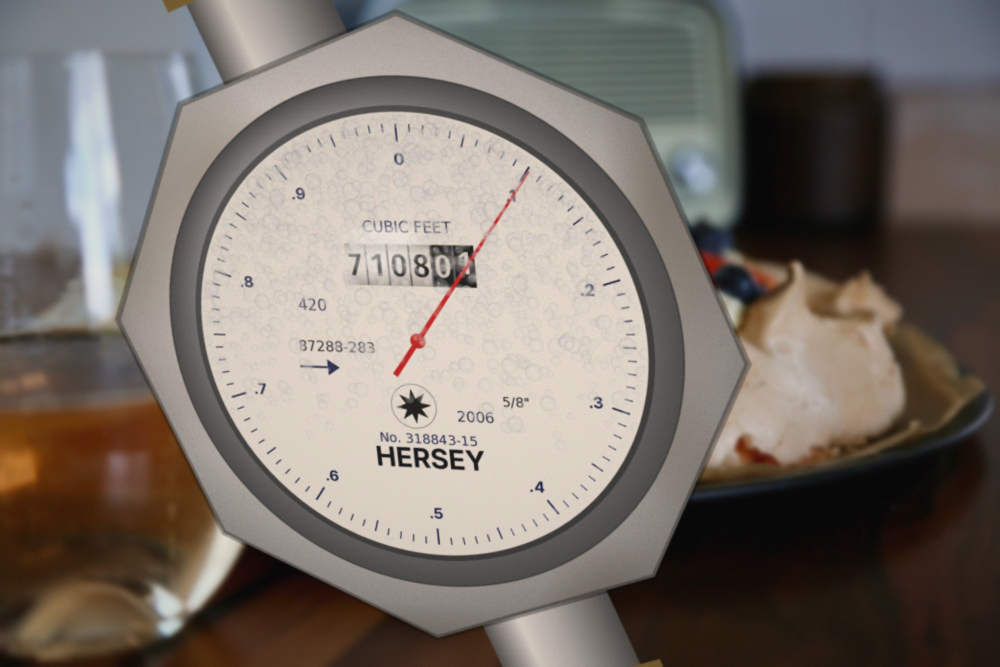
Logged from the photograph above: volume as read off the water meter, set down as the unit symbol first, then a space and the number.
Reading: ft³ 710801.10
